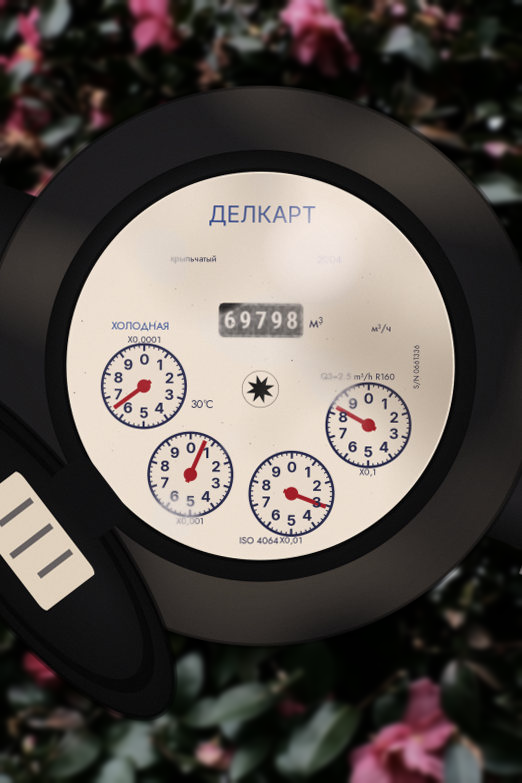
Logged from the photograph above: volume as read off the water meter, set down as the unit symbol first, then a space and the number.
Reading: m³ 69798.8306
